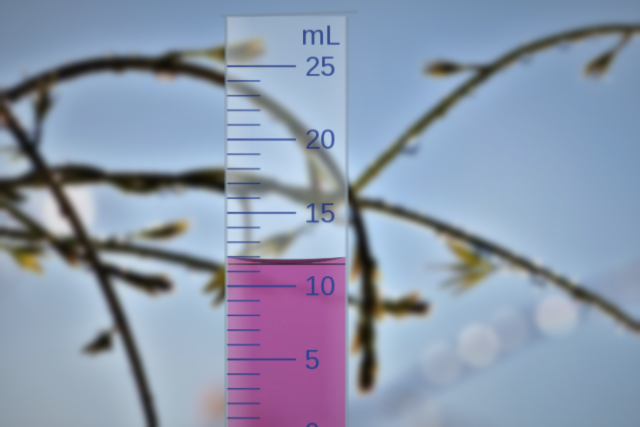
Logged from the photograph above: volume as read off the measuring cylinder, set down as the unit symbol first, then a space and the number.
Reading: mL 11.5
